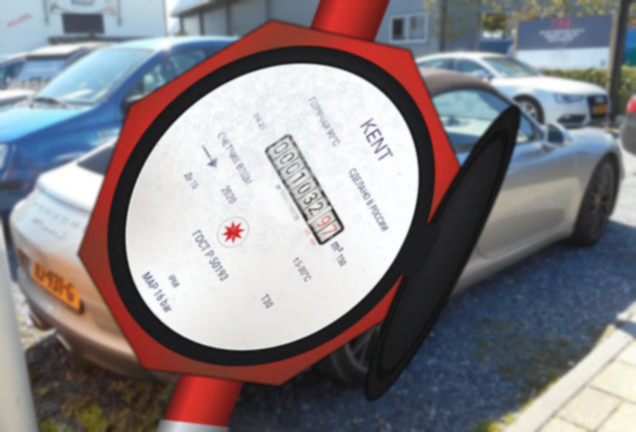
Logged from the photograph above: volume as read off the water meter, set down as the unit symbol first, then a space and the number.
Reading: m³ 1032.97
